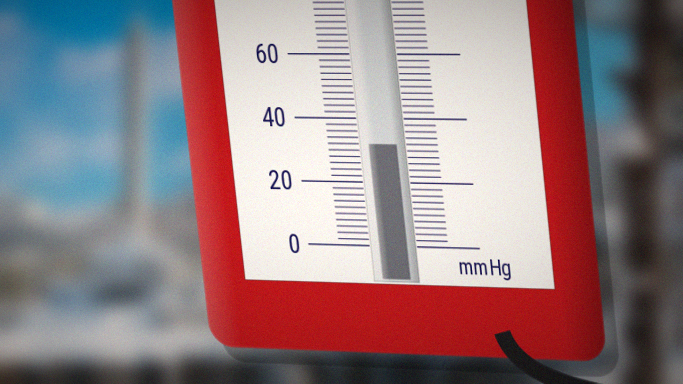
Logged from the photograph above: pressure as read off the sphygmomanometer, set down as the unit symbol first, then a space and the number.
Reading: mmHg 32
